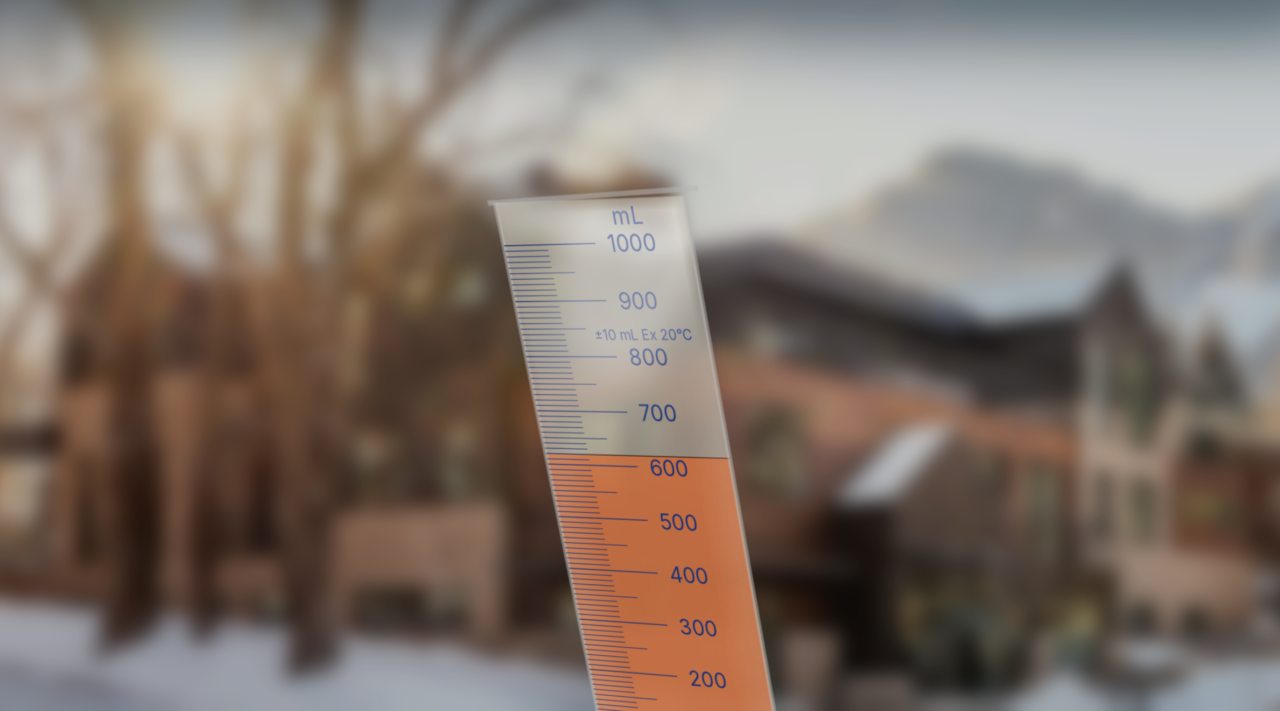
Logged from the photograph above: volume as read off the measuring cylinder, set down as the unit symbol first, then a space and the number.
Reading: mL 620
